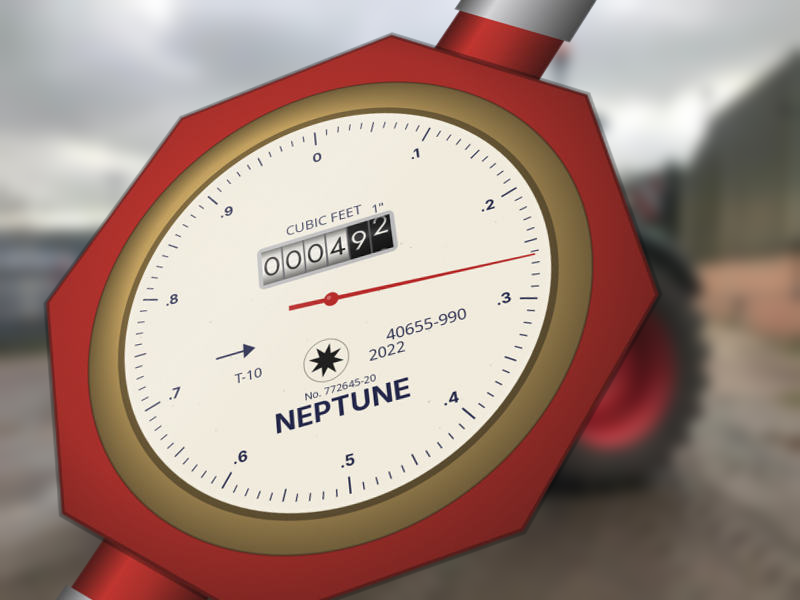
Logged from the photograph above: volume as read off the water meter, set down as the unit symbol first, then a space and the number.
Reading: ft³ 492.26
